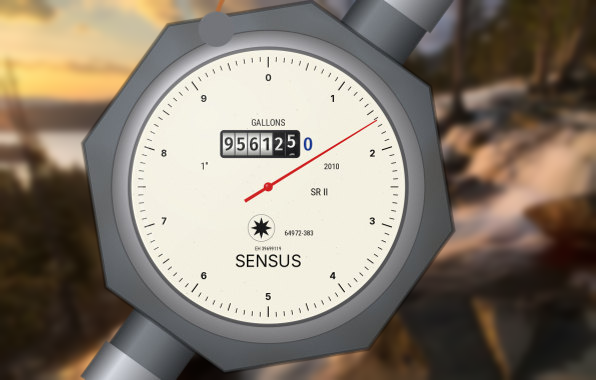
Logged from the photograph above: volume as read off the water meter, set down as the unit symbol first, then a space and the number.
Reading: gal 9561251.6
